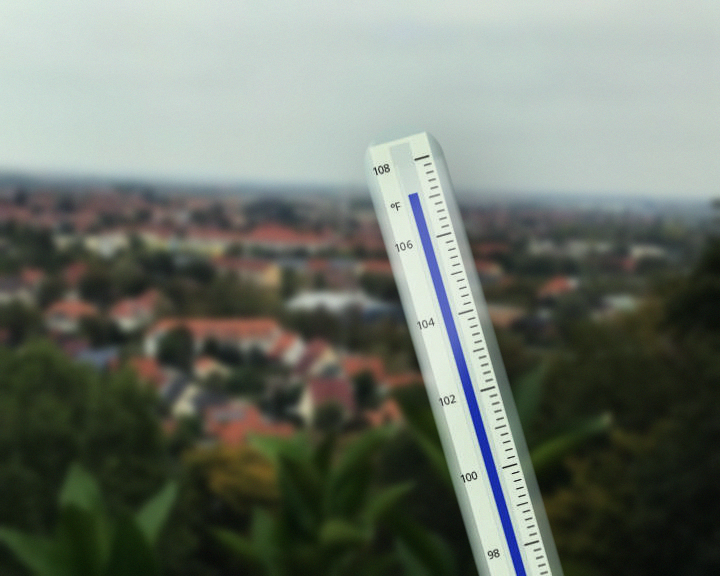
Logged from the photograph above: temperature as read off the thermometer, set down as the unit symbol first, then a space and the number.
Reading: °F 107.2
